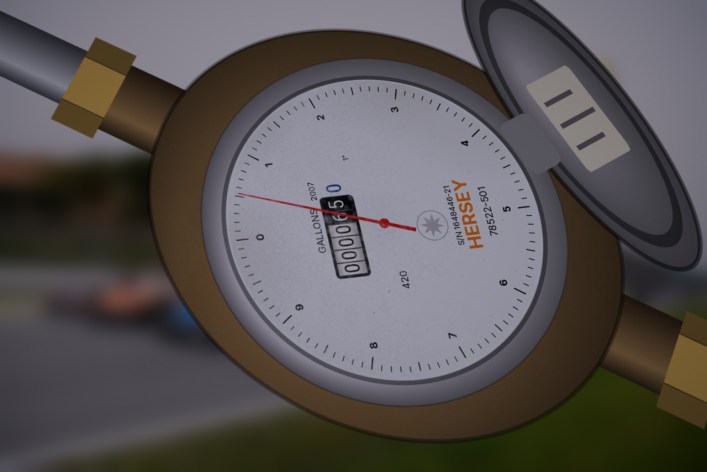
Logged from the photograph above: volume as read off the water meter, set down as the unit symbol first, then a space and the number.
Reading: gal 650.5
